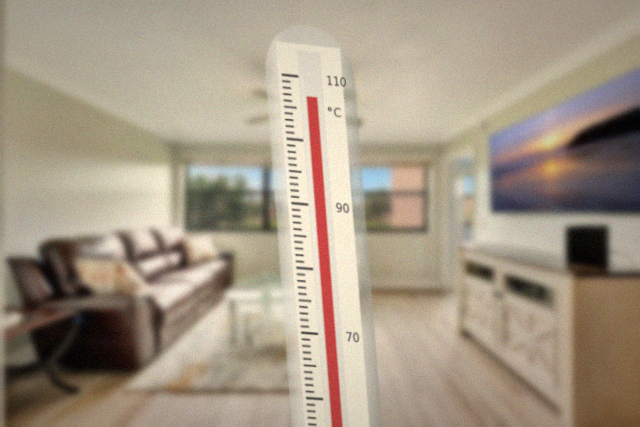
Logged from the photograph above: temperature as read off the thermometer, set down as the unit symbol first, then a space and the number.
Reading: °C 107
